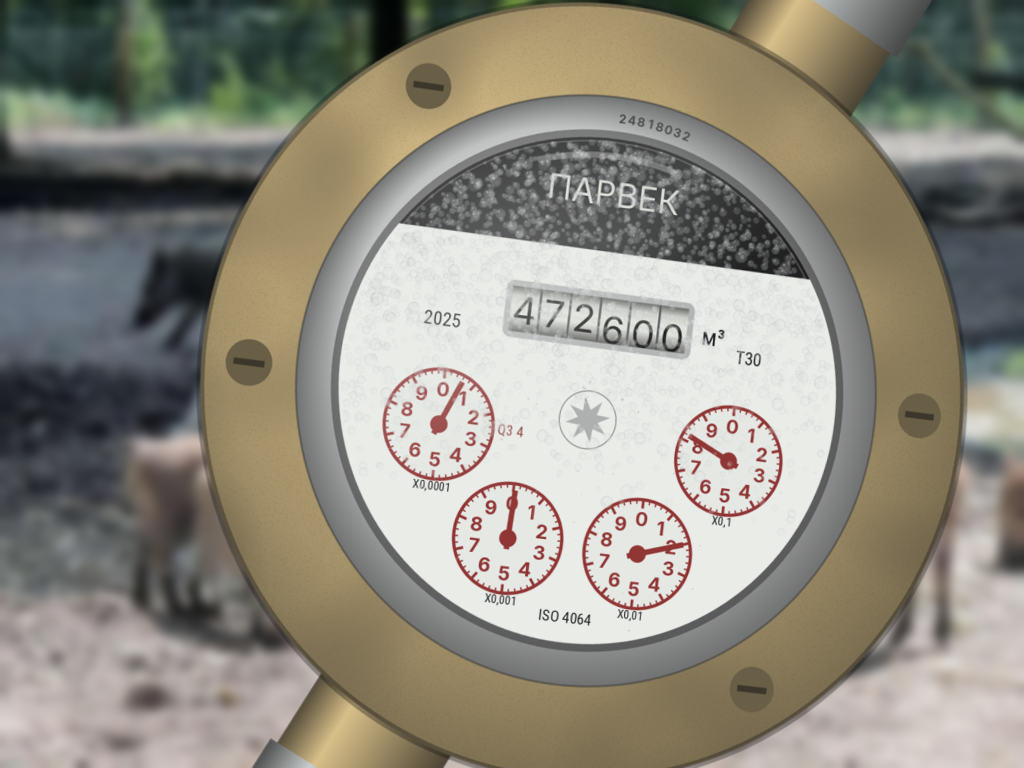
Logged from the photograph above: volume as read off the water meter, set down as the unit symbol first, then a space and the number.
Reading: m³ 472599.8200
